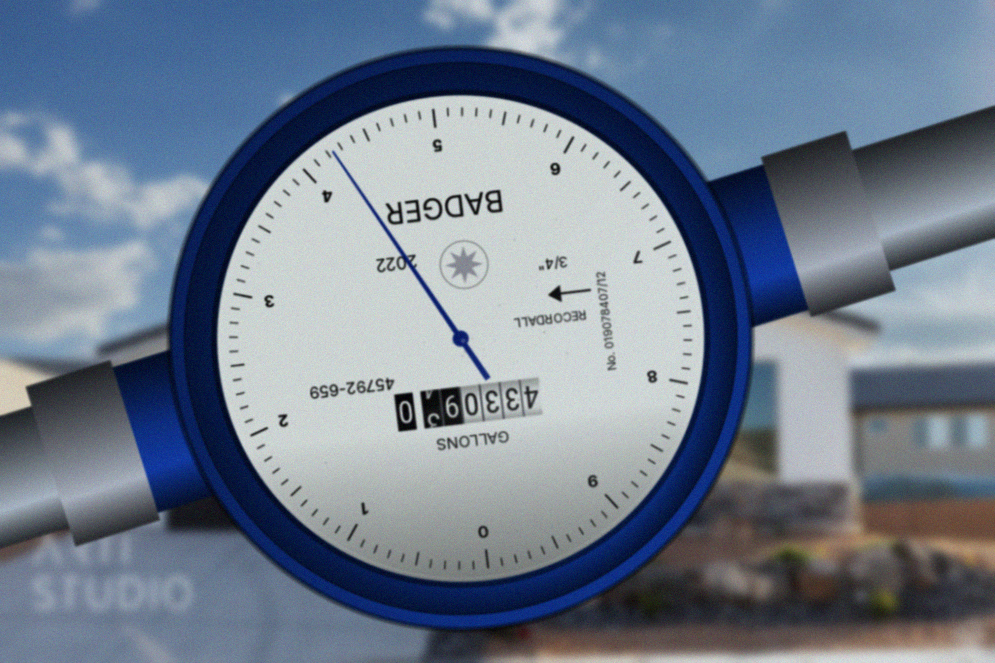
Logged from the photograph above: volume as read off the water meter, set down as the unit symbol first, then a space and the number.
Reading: gal 4330934.2
